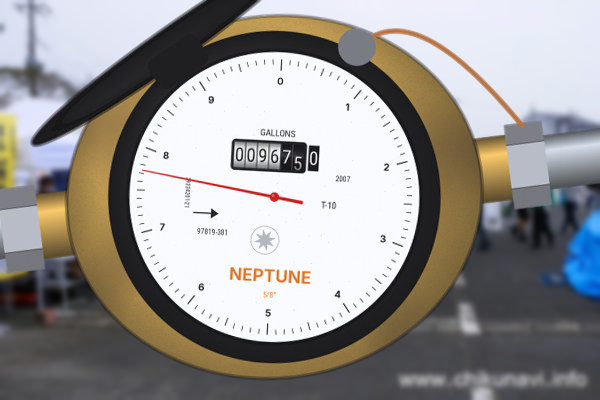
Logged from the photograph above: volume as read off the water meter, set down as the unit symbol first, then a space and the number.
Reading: gal 96747.7
